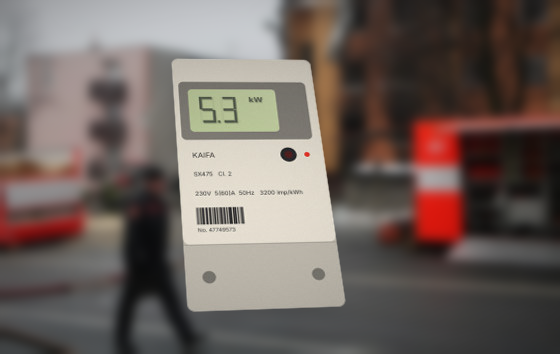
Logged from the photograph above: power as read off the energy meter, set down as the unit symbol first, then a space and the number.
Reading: kW 5.3
